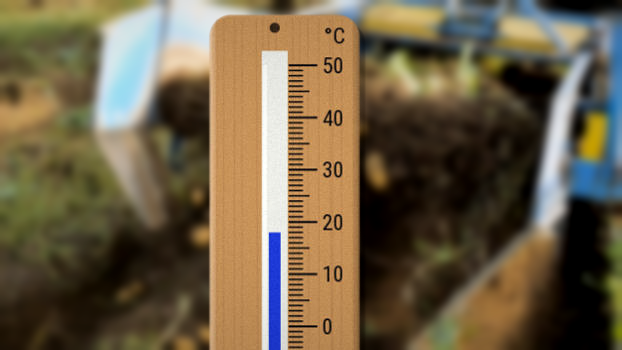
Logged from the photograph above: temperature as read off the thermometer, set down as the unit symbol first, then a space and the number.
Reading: °C 18
